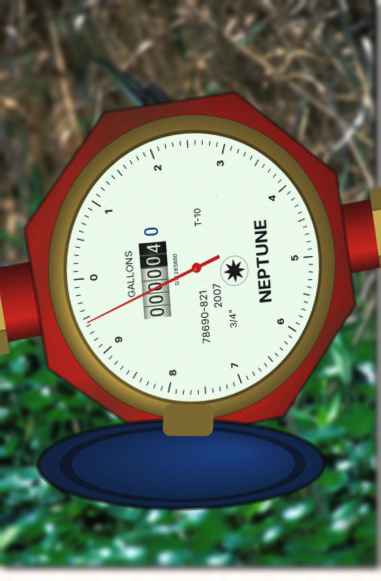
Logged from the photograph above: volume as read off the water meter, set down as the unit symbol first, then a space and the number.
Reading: gal 39.4
